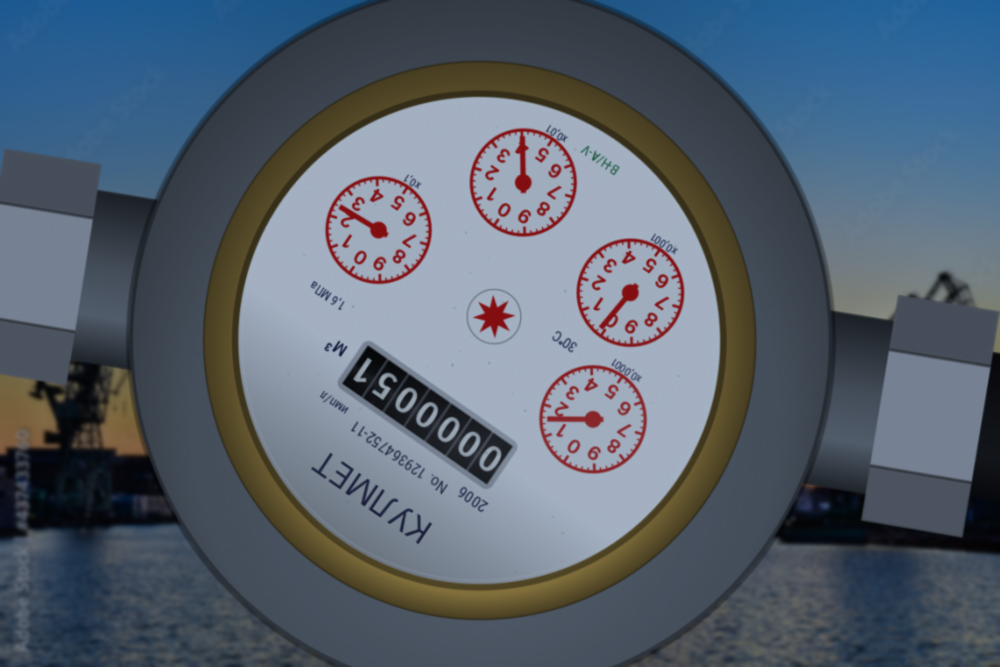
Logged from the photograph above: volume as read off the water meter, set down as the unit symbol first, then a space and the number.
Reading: m³ 51.2401
